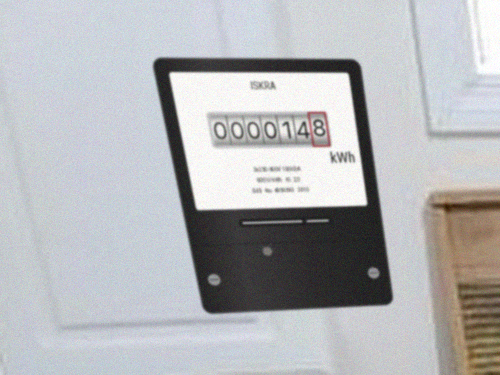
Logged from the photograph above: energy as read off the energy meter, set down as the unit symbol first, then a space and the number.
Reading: kWh 14.8
